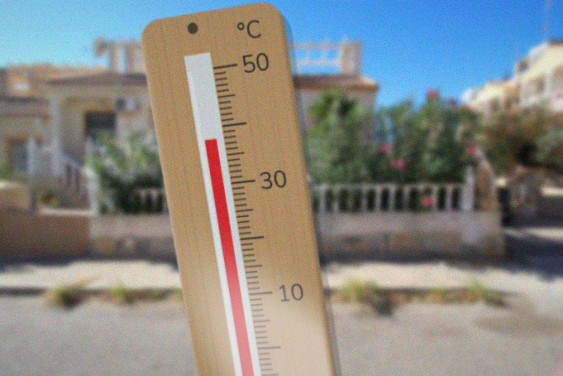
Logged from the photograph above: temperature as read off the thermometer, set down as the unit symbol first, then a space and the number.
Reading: °C 38
